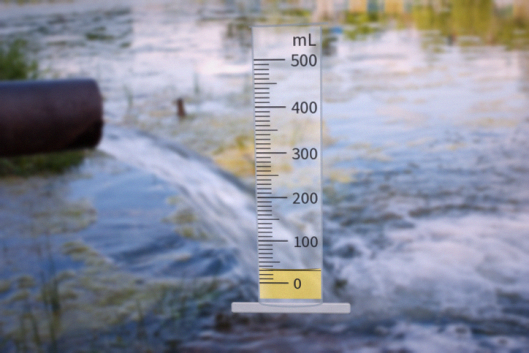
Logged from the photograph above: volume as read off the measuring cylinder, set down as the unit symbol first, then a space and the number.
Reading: mL 30
